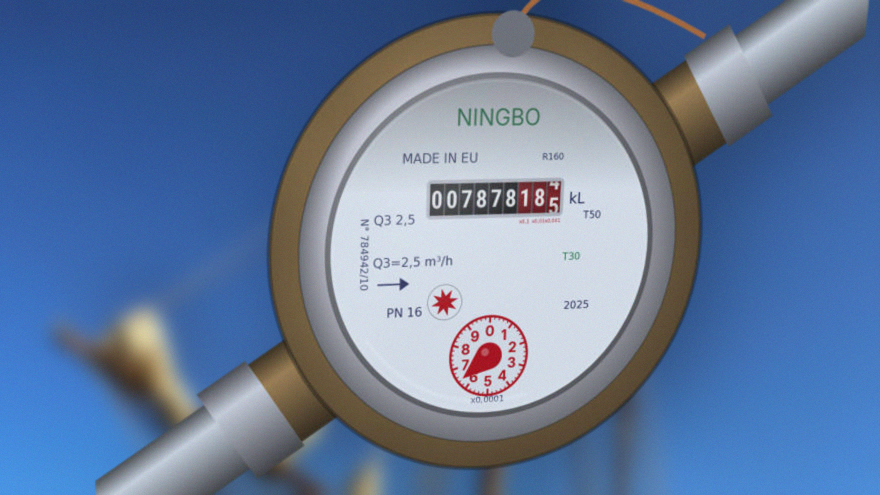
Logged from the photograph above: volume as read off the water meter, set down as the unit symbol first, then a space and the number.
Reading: kL 7878.1846
